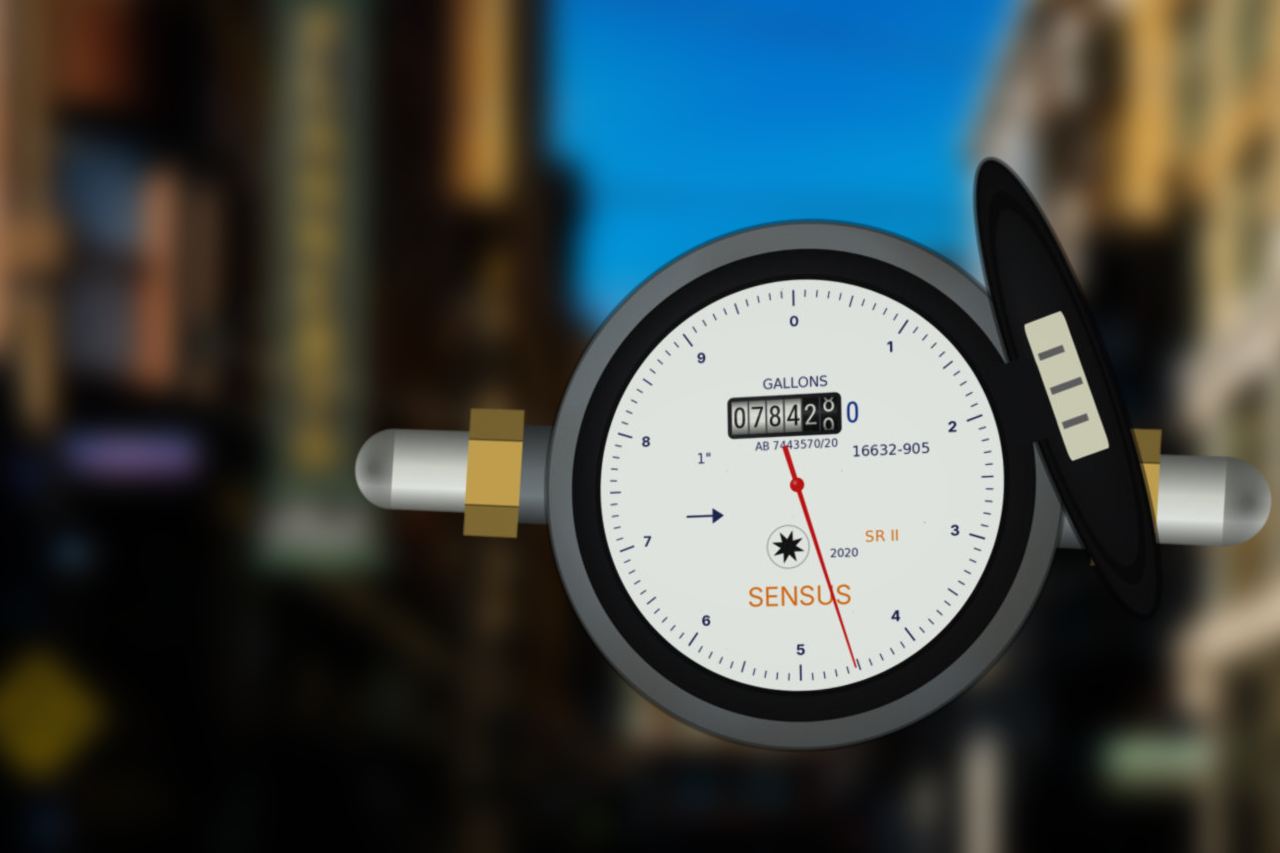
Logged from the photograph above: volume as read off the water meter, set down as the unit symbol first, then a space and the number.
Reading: gal 784284.5
